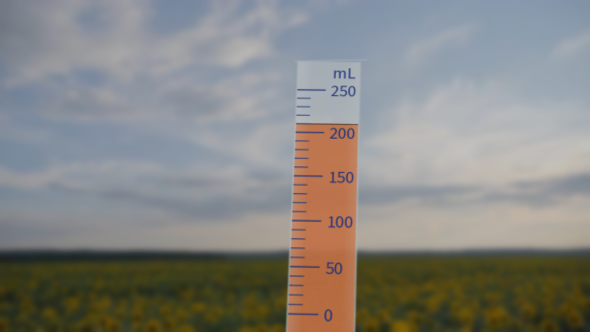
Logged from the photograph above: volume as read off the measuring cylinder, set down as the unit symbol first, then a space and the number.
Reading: mL 210
